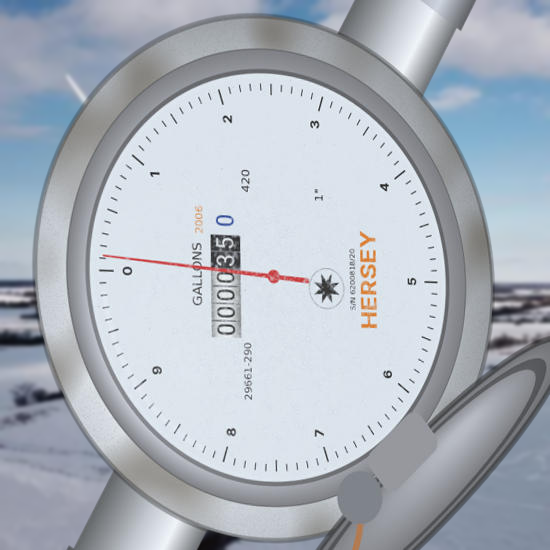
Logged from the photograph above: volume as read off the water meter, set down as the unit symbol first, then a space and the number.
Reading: gal 350.1
